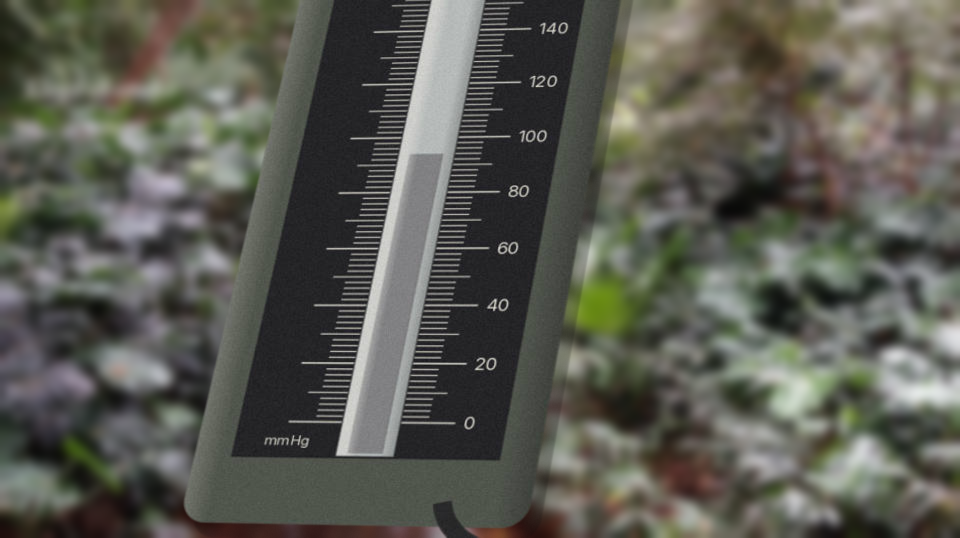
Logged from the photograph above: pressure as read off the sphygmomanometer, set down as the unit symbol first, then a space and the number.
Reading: mmHg 94
